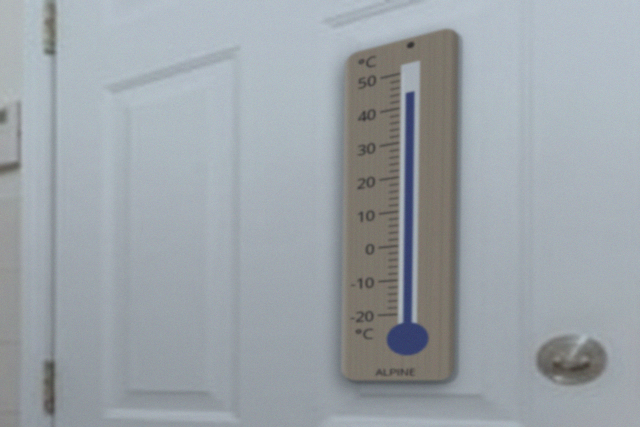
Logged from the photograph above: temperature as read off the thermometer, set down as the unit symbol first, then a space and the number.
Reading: °C 44
